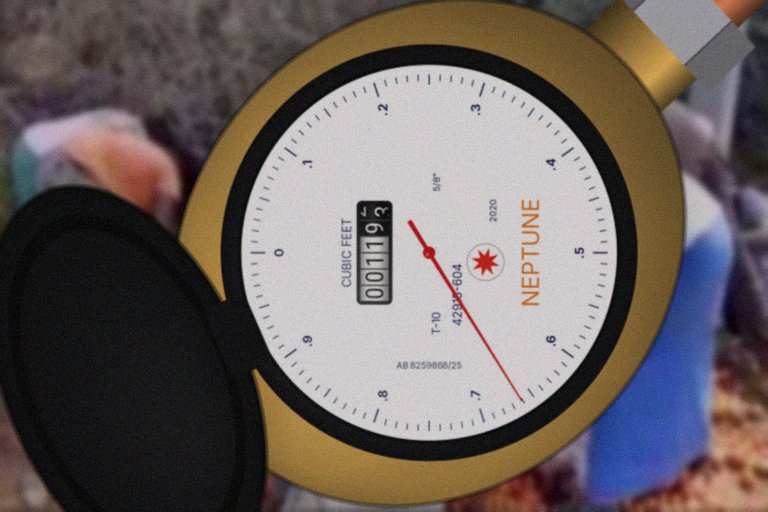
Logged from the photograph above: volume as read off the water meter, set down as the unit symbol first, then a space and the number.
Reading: ft³ 1192.66
